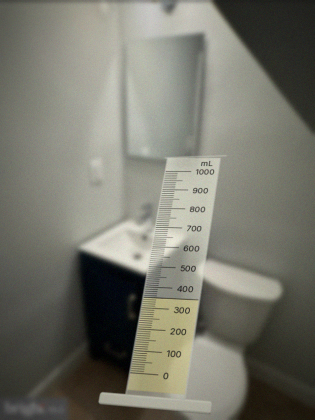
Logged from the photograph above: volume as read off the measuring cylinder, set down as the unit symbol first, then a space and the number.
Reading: mL 350
